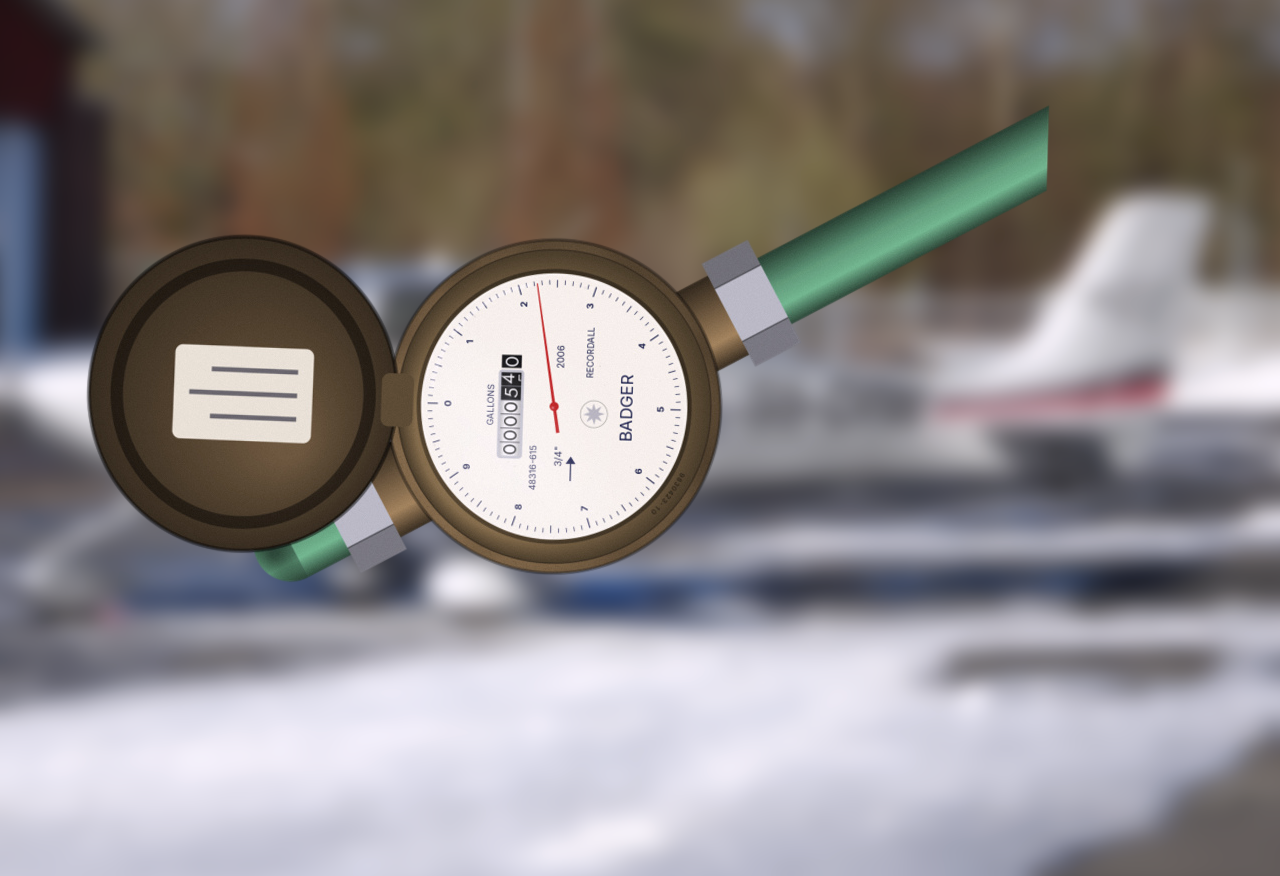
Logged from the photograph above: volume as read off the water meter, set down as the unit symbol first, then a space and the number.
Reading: gal 542.2
